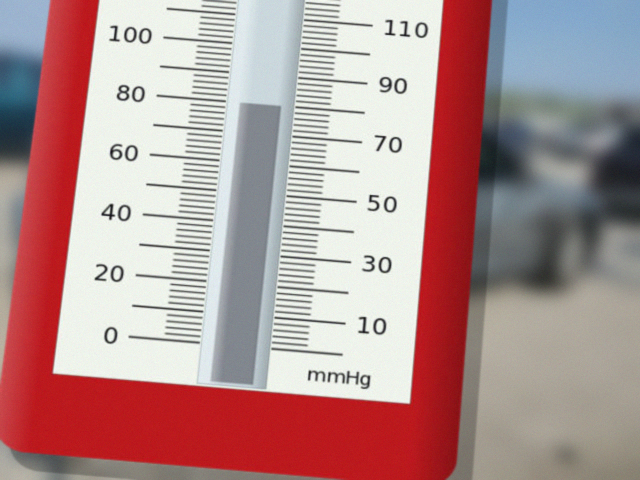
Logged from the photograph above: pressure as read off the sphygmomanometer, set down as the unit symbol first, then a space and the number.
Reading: mmHg 80
